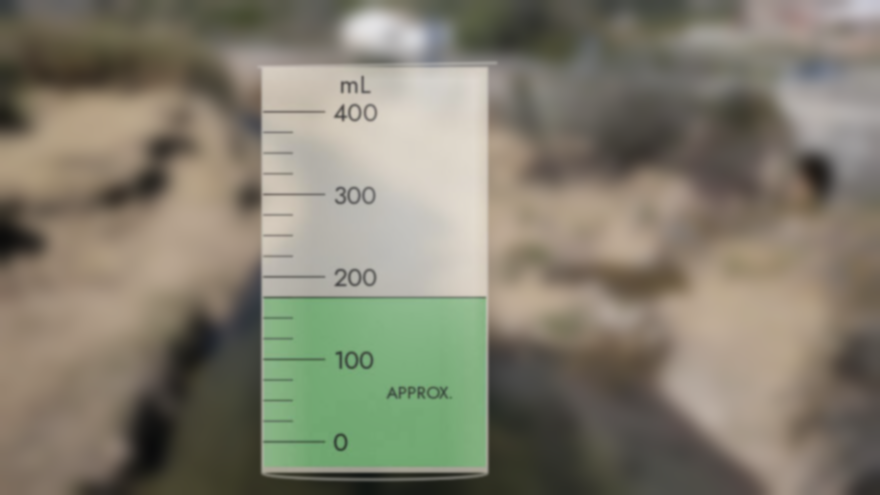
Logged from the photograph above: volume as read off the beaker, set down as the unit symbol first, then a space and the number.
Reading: mL 175
